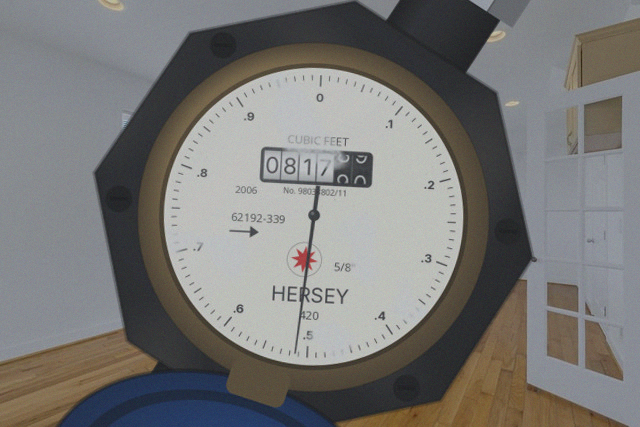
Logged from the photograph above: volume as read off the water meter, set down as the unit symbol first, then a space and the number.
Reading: ft³ 81789.51
